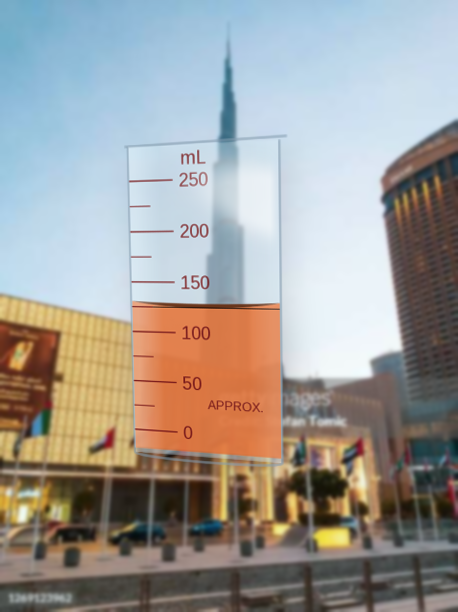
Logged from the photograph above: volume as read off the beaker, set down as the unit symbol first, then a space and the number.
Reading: mL 125
